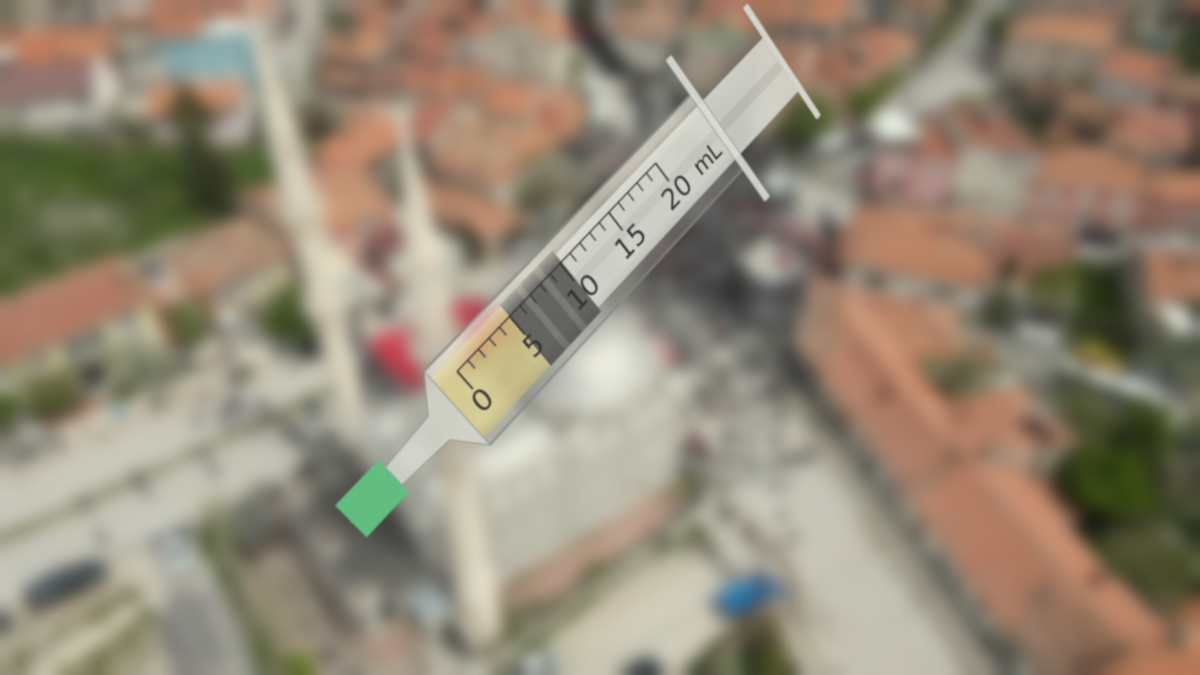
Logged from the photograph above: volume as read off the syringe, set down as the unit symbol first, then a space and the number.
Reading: mL 5
